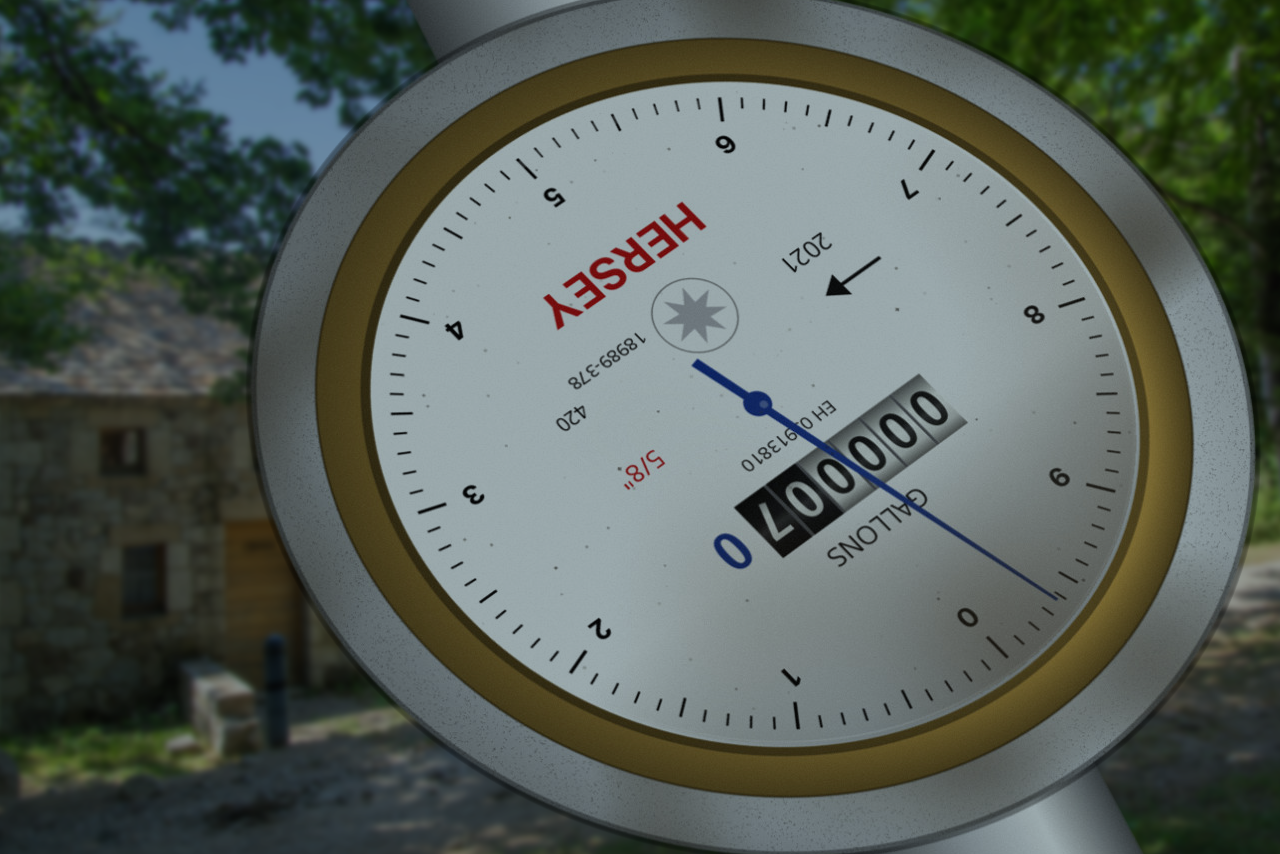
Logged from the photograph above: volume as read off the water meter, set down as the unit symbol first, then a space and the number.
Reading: gal 69.6
